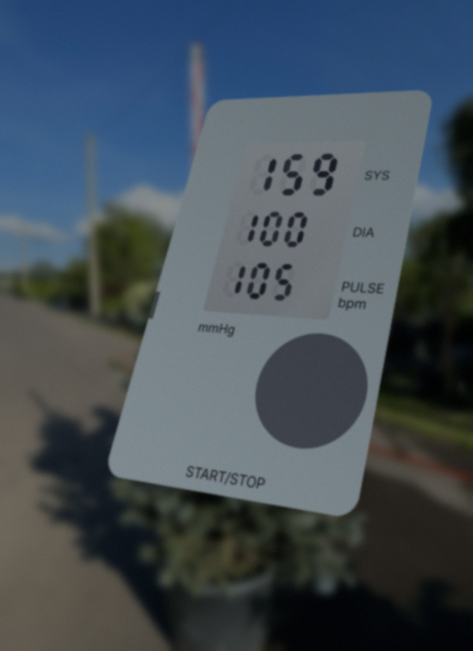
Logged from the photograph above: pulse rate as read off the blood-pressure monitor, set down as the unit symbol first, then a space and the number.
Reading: bpm 105
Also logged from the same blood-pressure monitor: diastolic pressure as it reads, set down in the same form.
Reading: mmHg 100
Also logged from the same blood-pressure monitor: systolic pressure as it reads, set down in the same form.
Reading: mmHg 159
